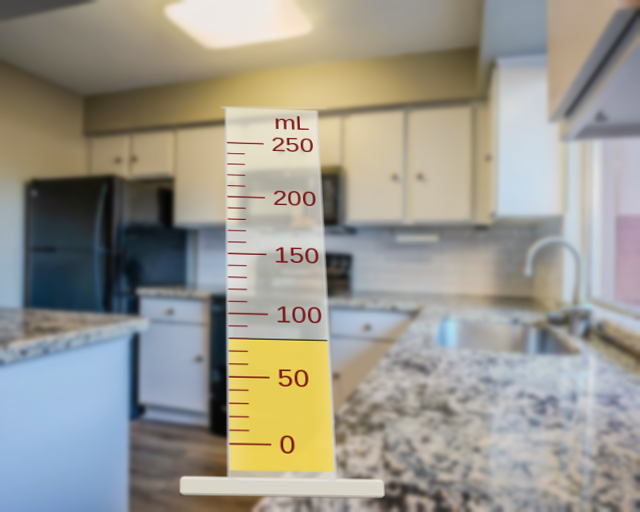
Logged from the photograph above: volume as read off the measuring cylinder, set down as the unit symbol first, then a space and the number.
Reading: mL 80
